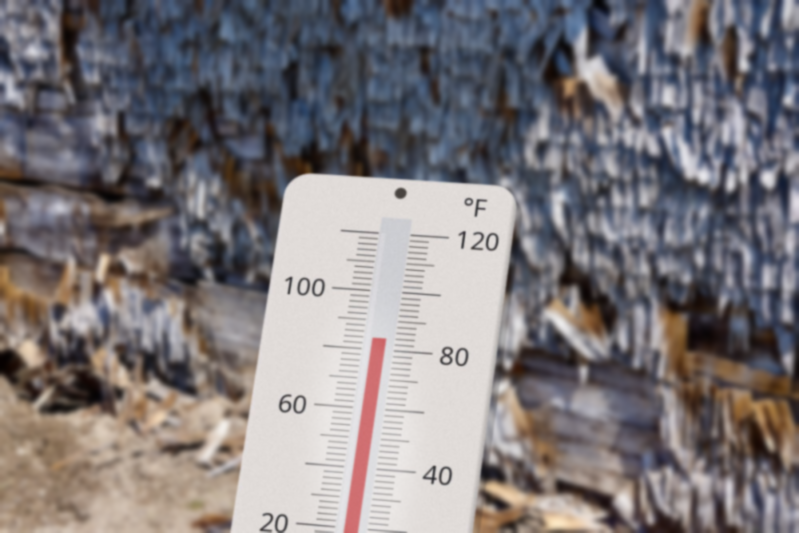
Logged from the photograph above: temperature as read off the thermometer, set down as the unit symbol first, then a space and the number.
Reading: °F 84
